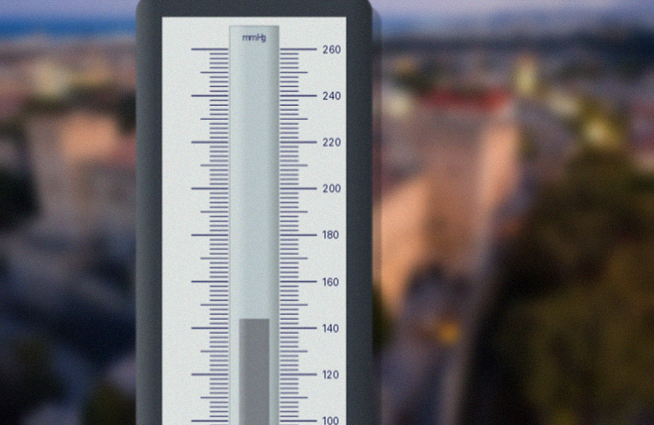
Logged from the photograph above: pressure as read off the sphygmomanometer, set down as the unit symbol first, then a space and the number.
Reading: mmHg 144
